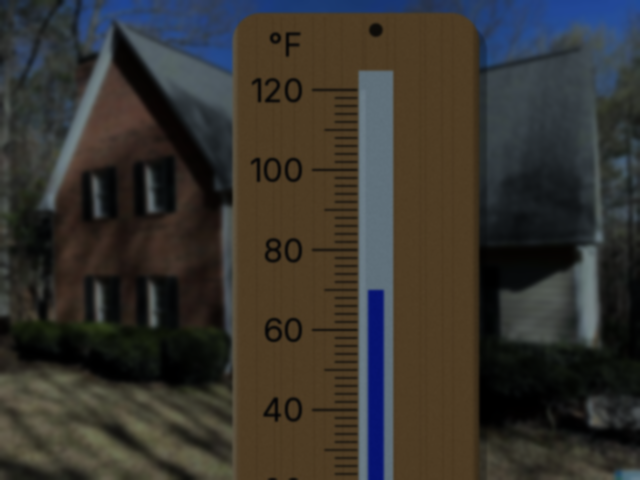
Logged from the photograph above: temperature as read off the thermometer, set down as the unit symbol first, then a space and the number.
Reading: °F 70
